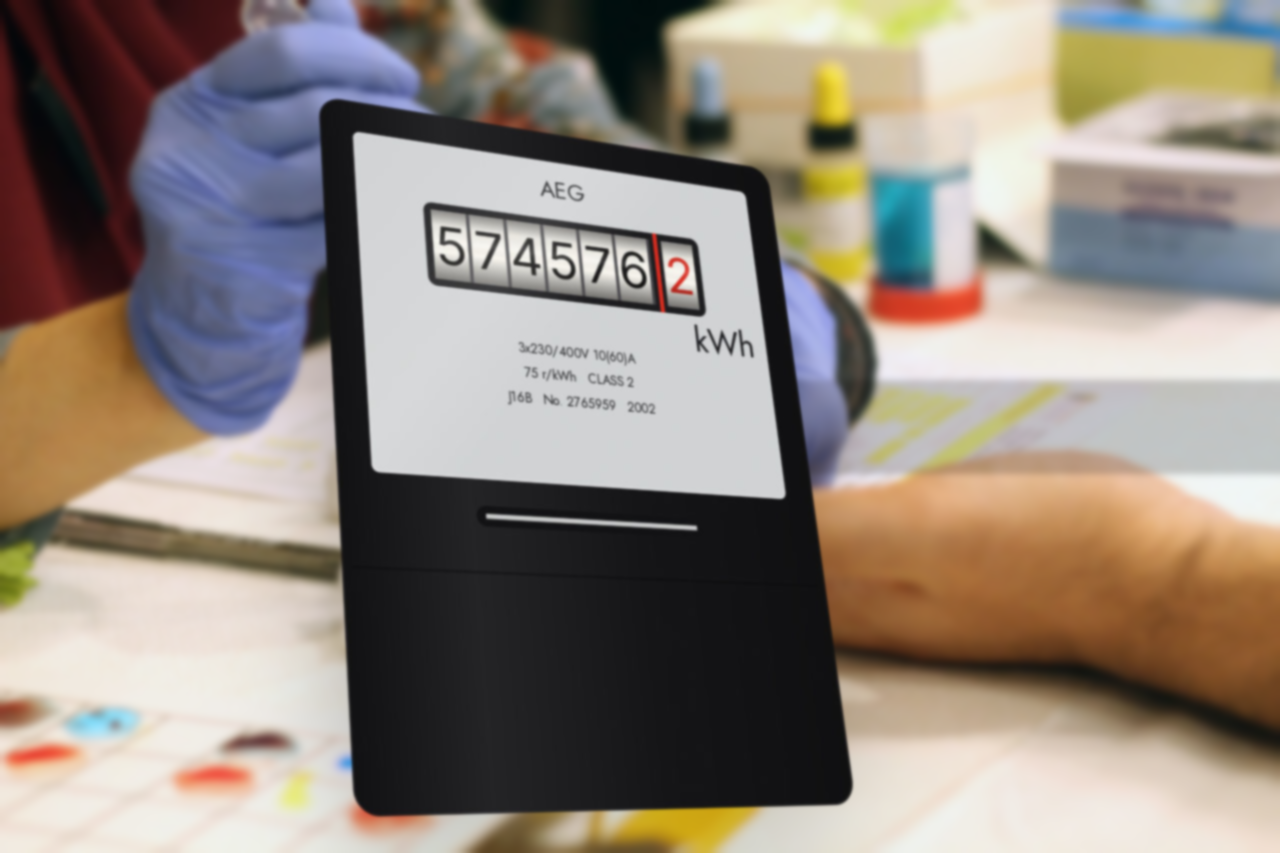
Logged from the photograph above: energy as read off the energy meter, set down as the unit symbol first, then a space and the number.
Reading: kWh 574576.2
